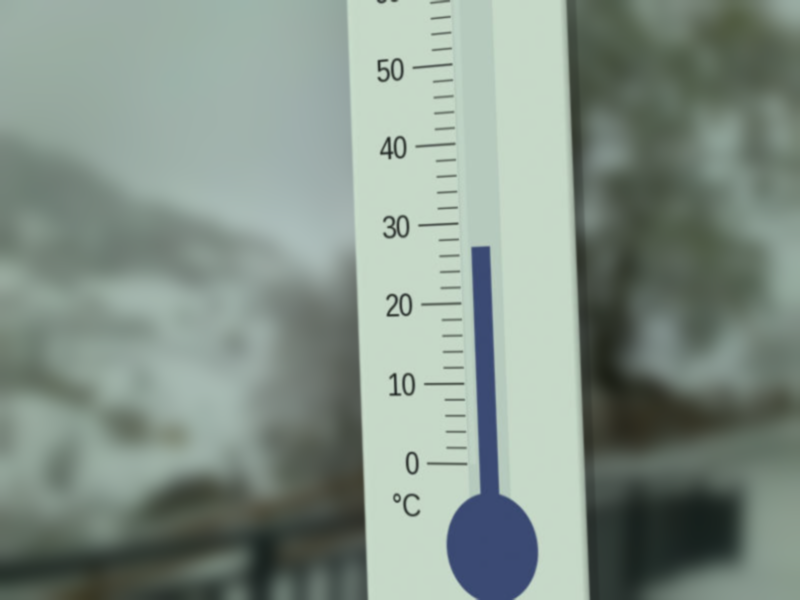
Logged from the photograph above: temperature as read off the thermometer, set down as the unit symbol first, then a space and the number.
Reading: °C 27
